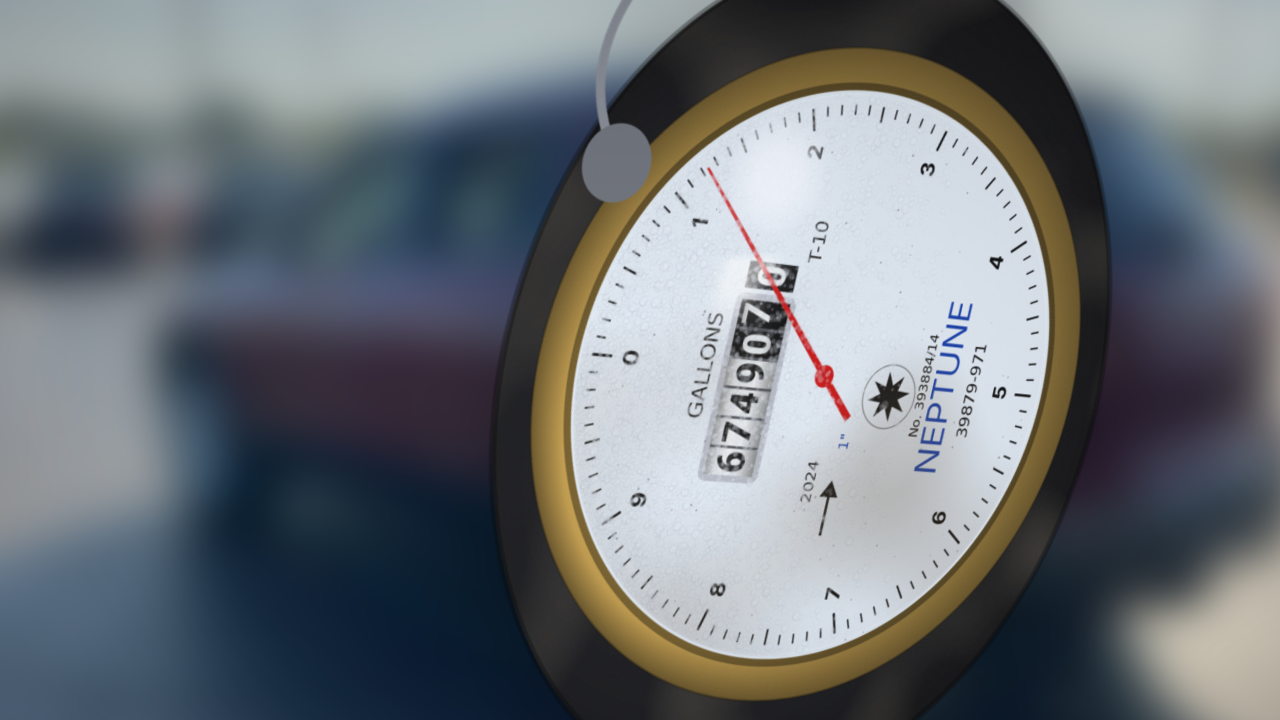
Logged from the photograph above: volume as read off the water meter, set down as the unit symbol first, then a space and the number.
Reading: gal 6749071.2
